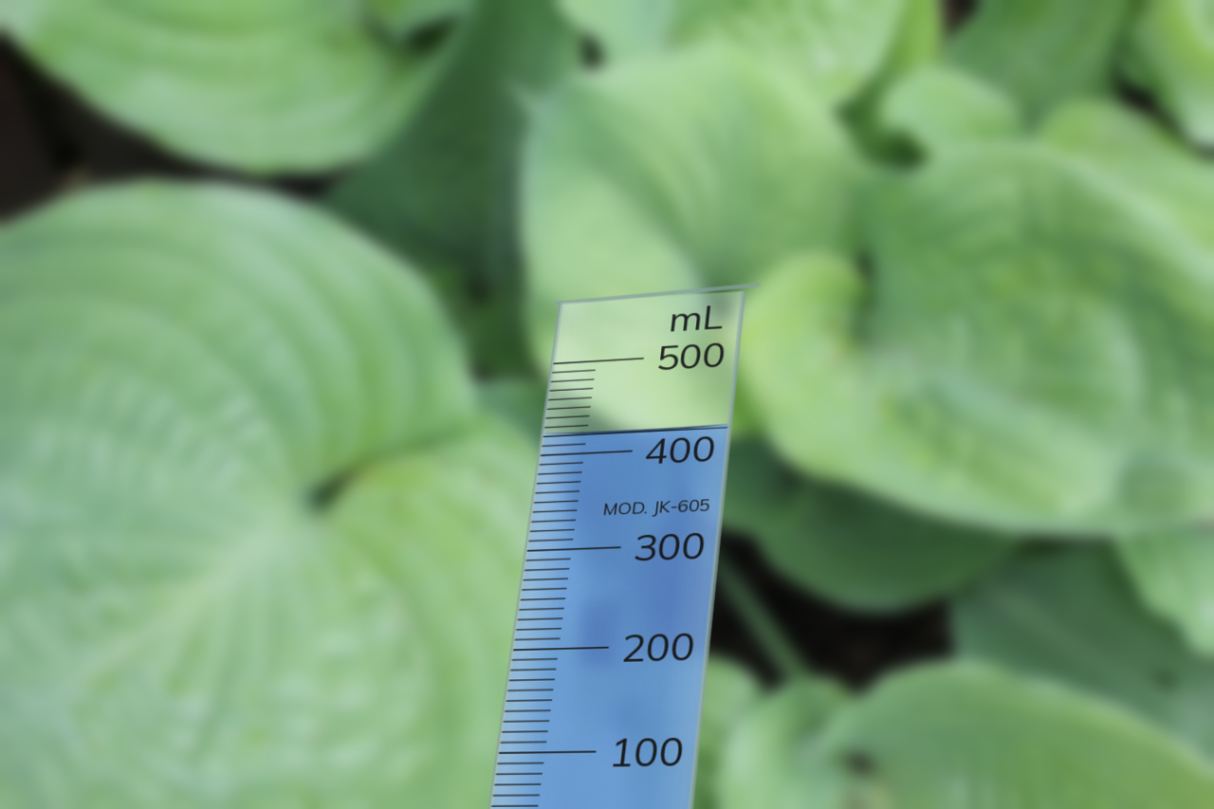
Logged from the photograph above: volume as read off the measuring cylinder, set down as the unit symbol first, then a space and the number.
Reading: mL 420
